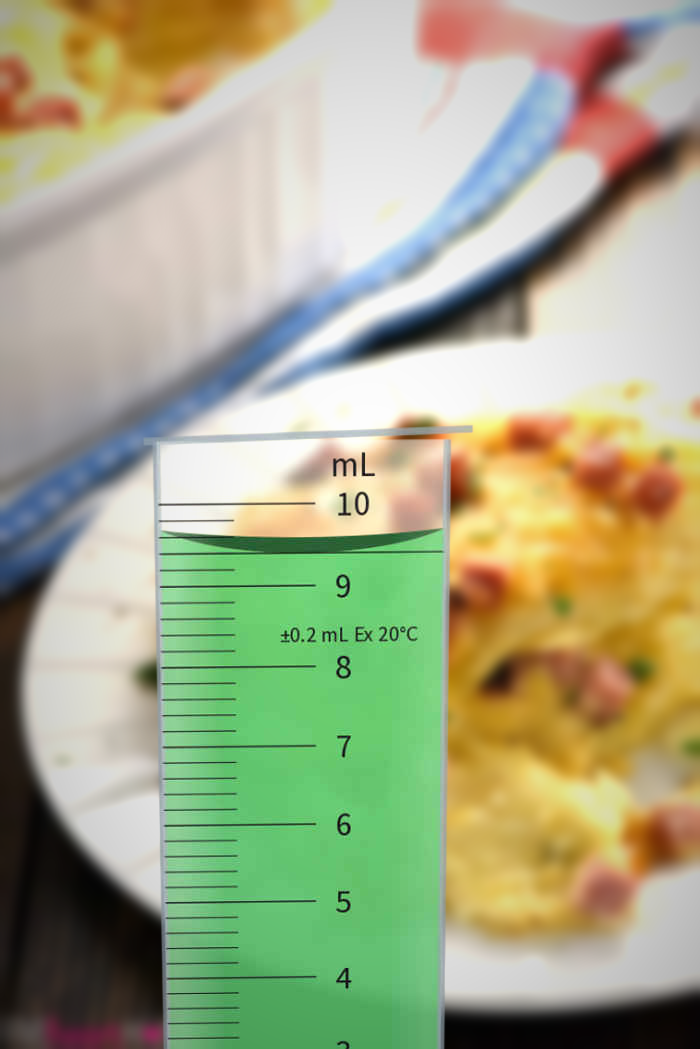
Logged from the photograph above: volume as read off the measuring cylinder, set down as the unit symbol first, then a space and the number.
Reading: mL 9.4
